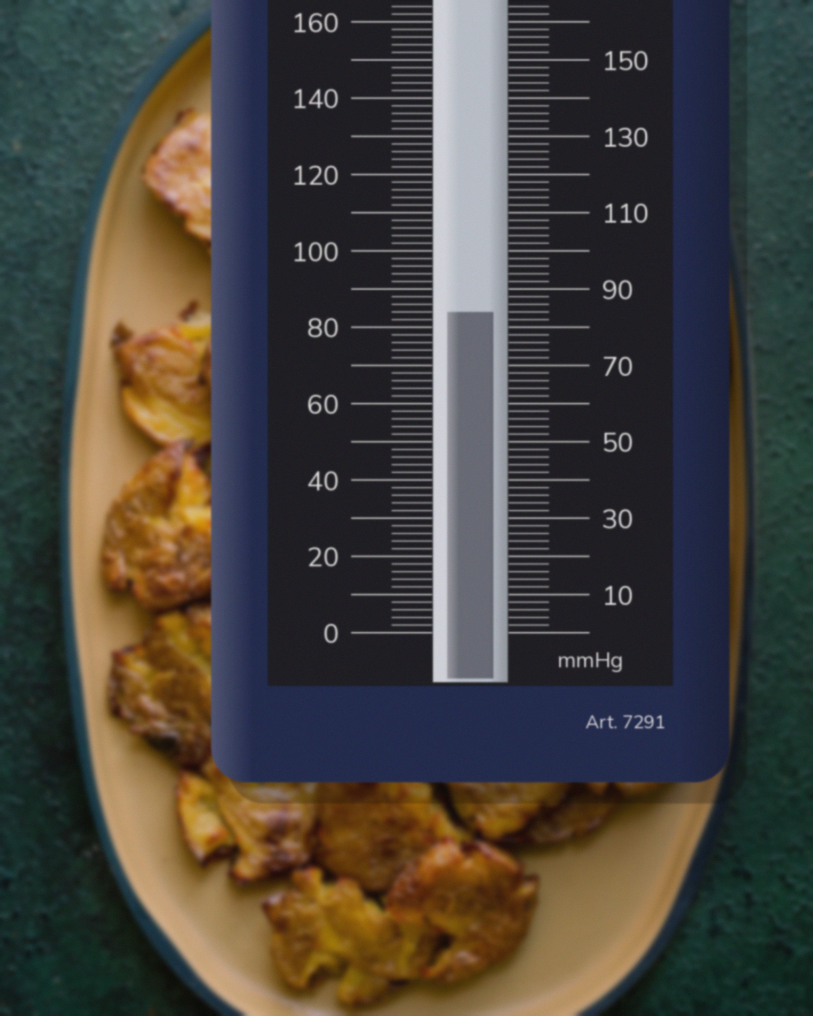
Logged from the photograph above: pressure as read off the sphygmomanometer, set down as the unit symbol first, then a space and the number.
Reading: mmHg 84
